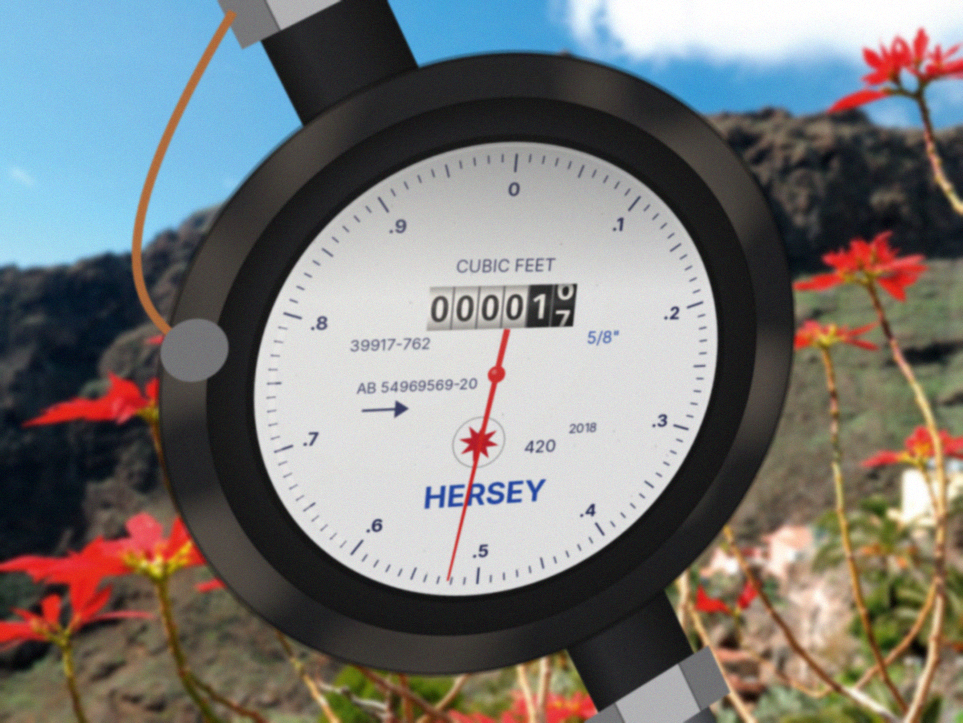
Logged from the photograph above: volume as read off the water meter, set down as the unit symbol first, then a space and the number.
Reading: ft³ 16.52
